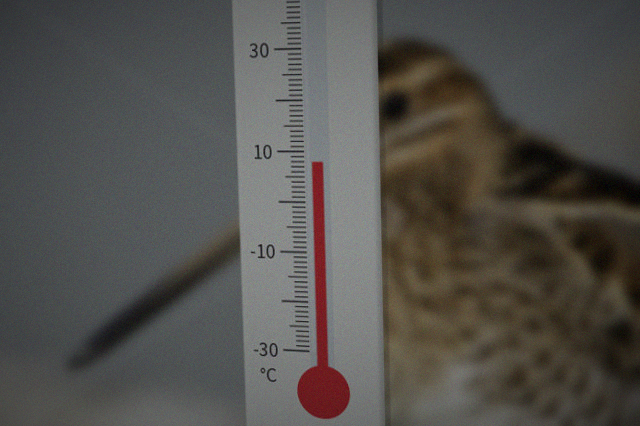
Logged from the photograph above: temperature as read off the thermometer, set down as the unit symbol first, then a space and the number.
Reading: °C 8
